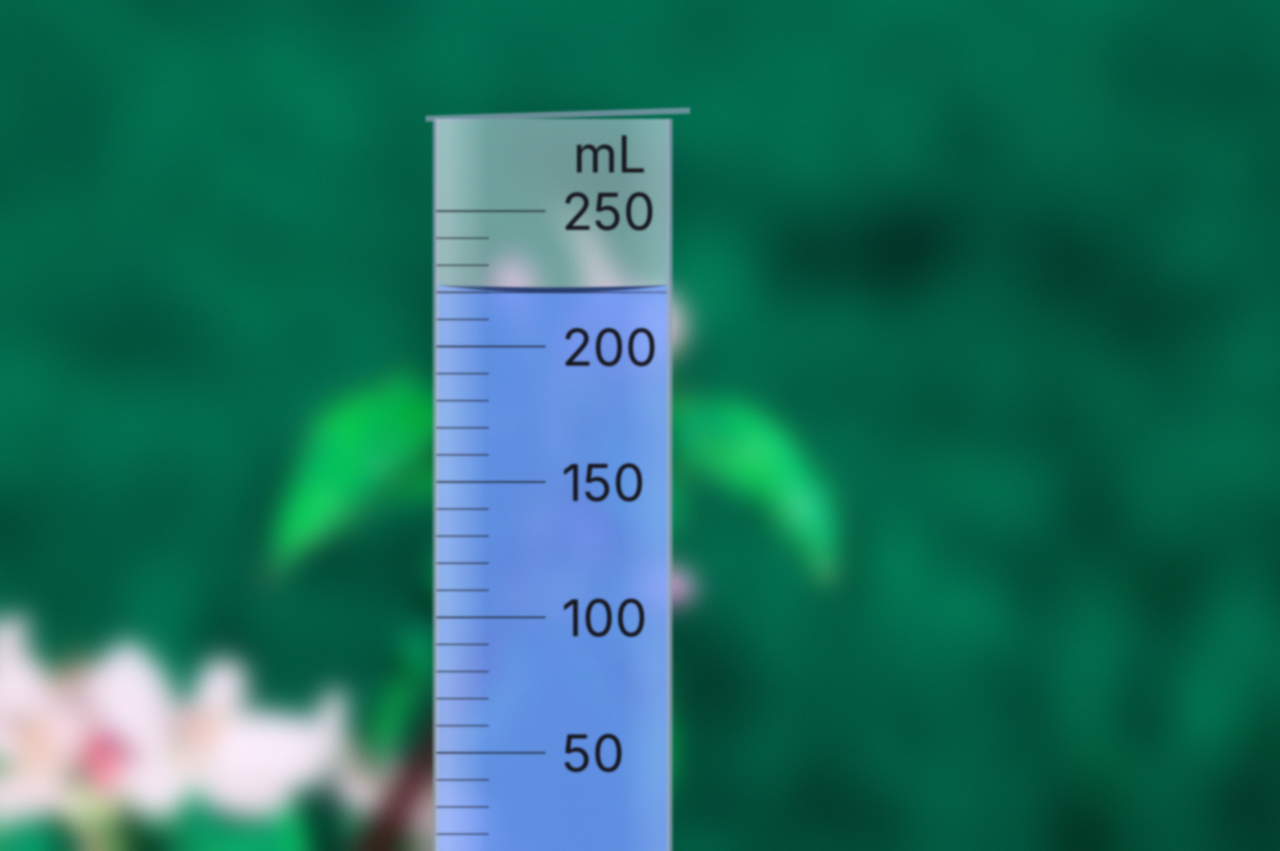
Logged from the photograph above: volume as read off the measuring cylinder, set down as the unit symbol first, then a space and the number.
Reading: mL 220
